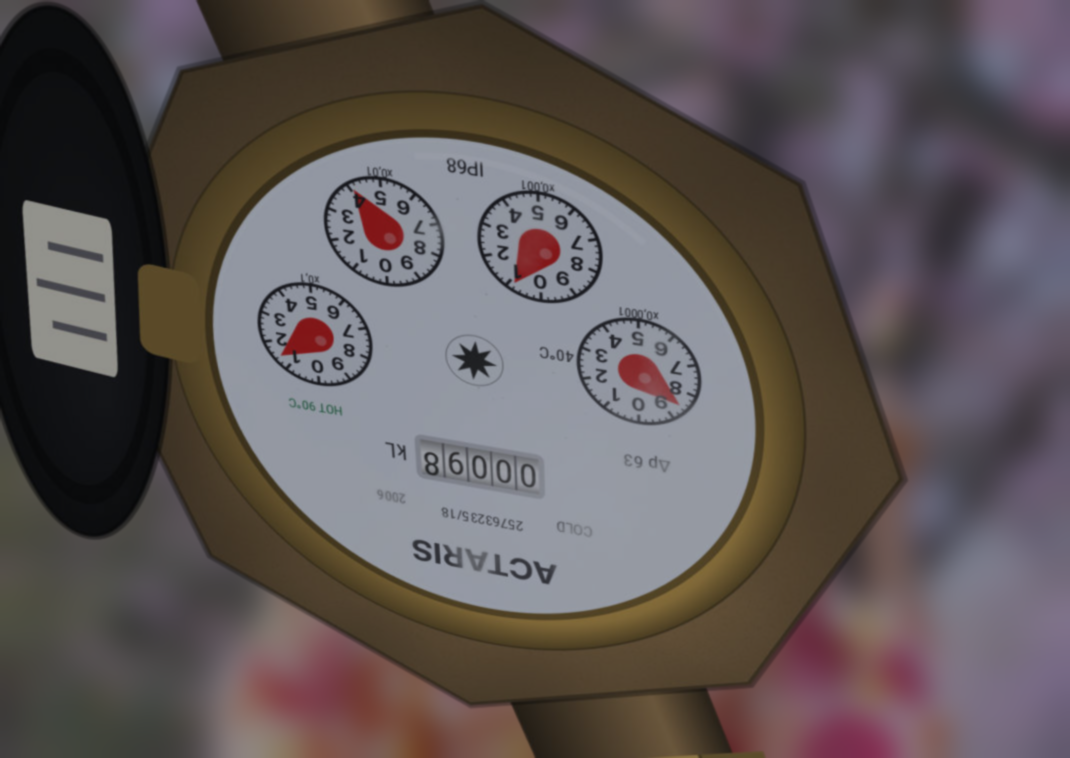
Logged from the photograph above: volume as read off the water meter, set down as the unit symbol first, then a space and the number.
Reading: kL 98.1408
